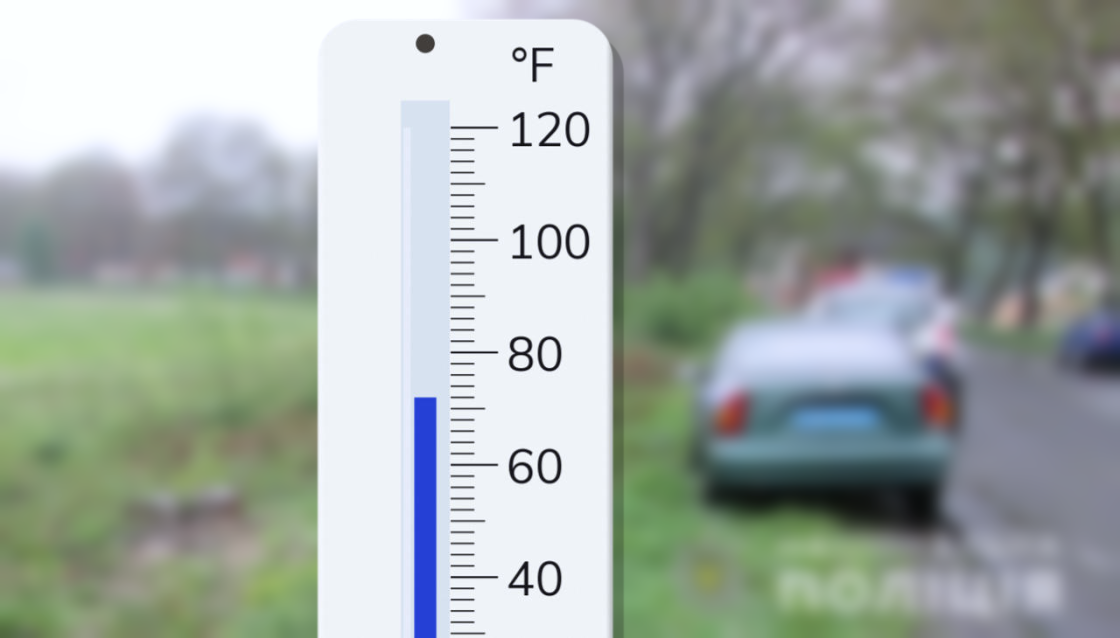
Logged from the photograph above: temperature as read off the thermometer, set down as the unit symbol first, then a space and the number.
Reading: °F 72
